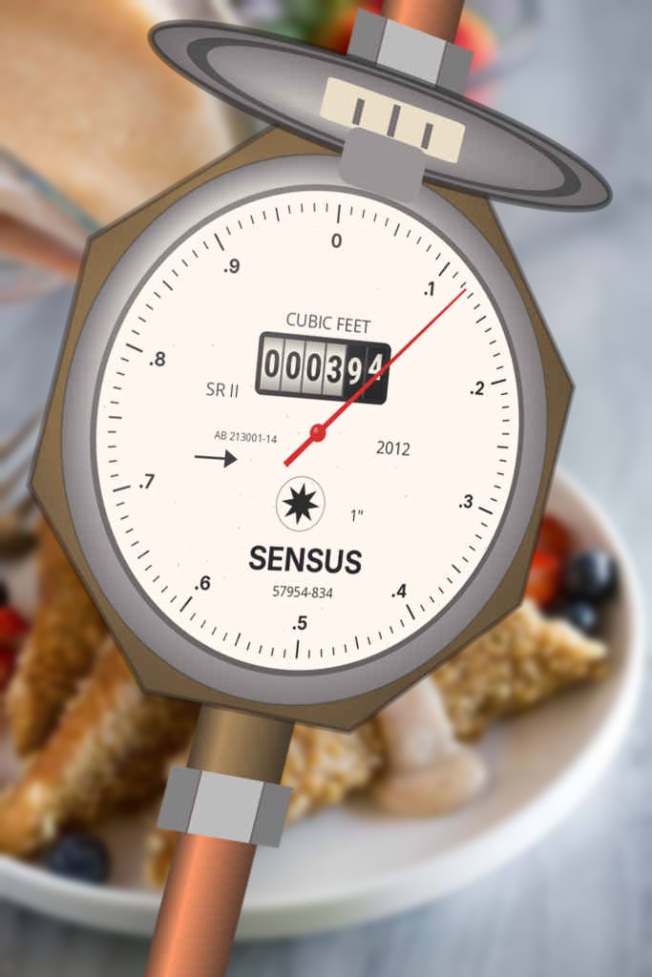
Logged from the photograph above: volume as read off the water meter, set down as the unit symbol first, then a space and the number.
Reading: ft³ 394.12
